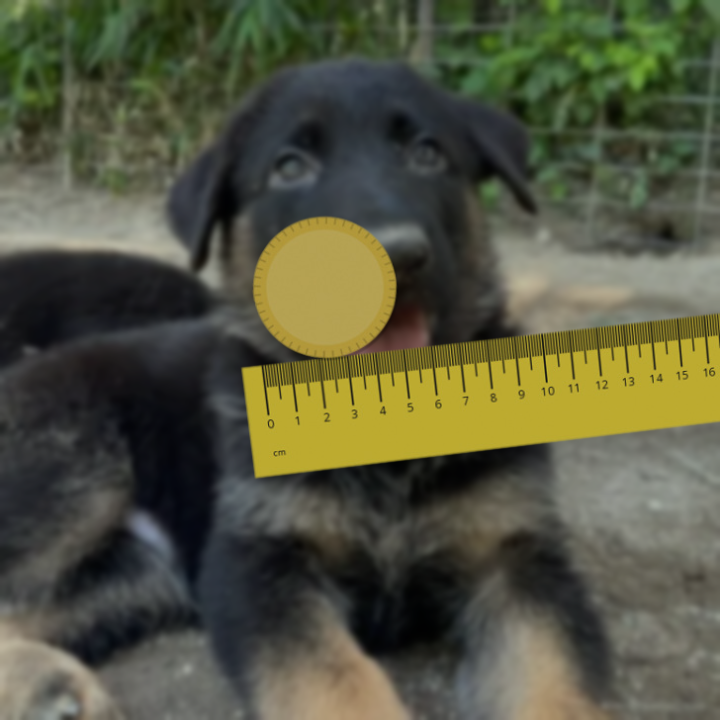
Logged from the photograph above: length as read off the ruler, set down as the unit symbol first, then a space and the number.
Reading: cm 5
